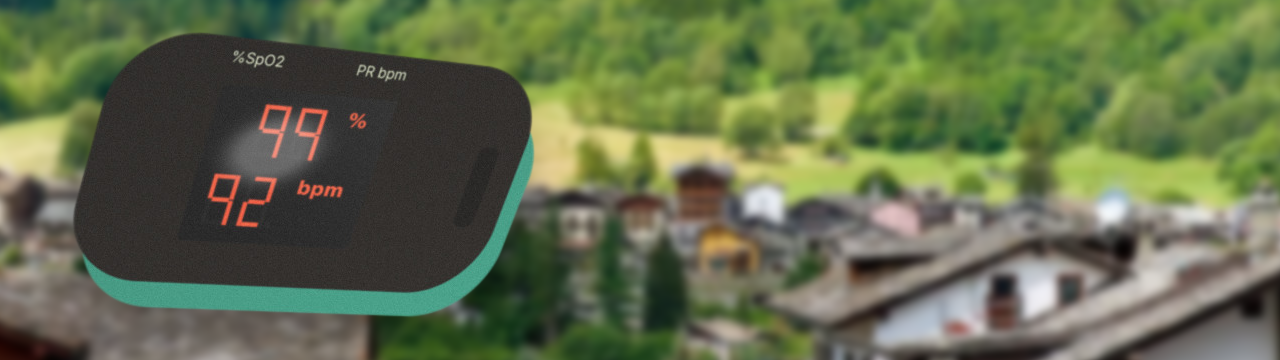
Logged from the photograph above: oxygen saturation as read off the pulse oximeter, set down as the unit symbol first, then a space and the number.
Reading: % 99
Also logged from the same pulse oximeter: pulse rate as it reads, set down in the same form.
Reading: bpm 92
